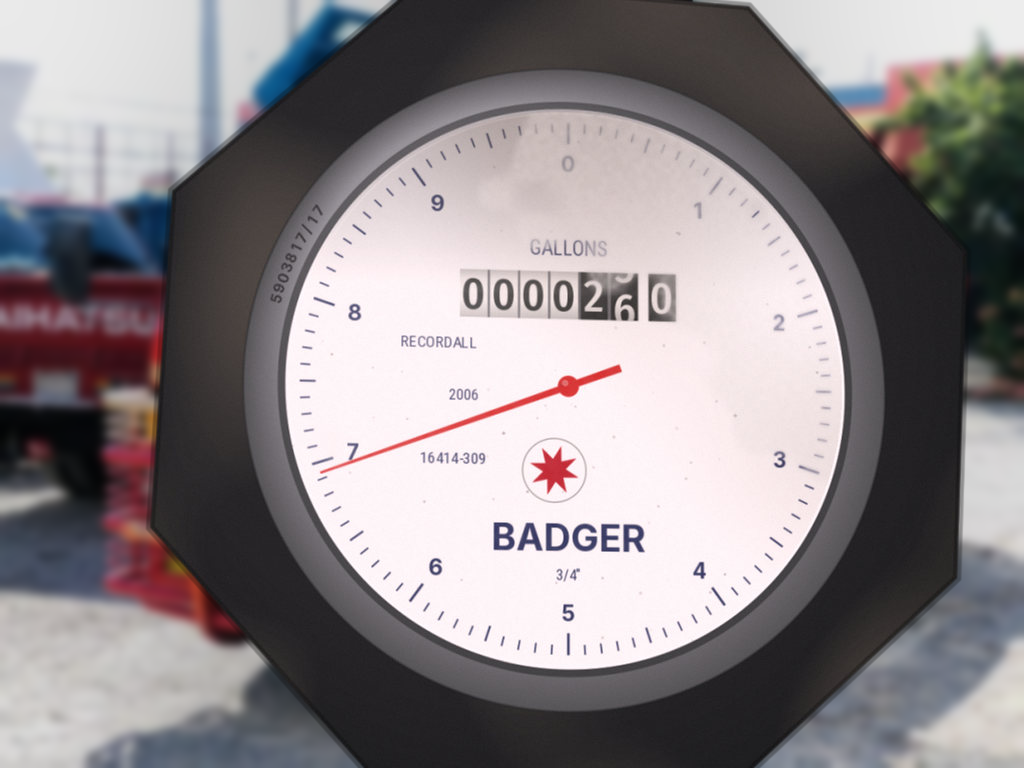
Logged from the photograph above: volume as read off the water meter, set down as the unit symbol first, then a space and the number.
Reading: gal 256.9
